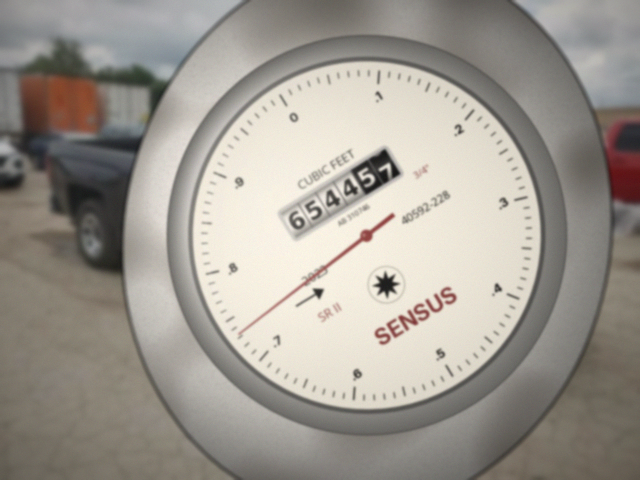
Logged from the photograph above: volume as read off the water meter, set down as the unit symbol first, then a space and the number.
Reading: ft³ 654456.73
